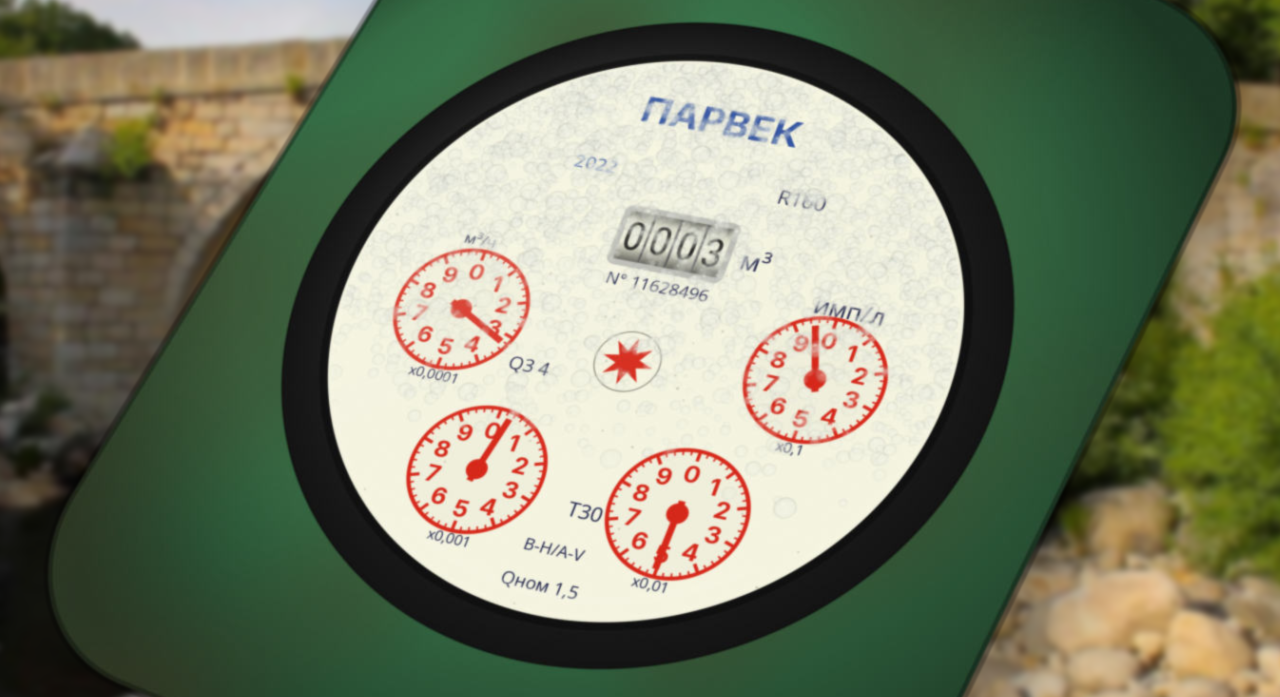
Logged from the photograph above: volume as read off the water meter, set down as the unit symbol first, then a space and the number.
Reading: m³ 2.9503
